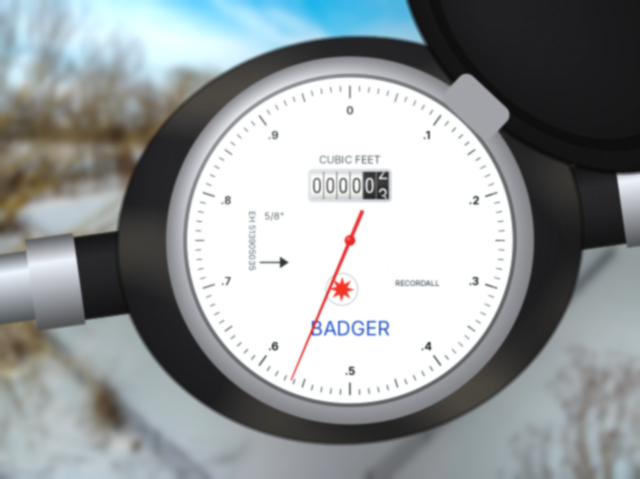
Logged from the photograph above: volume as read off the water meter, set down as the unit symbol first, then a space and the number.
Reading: ft³ 2.56
